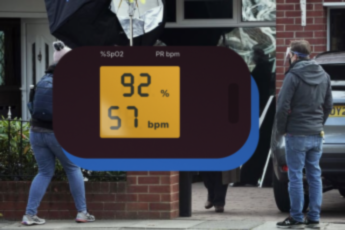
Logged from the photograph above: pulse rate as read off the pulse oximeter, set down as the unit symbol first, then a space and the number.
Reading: bpm 57
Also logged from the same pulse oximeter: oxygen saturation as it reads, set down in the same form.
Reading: % 92
